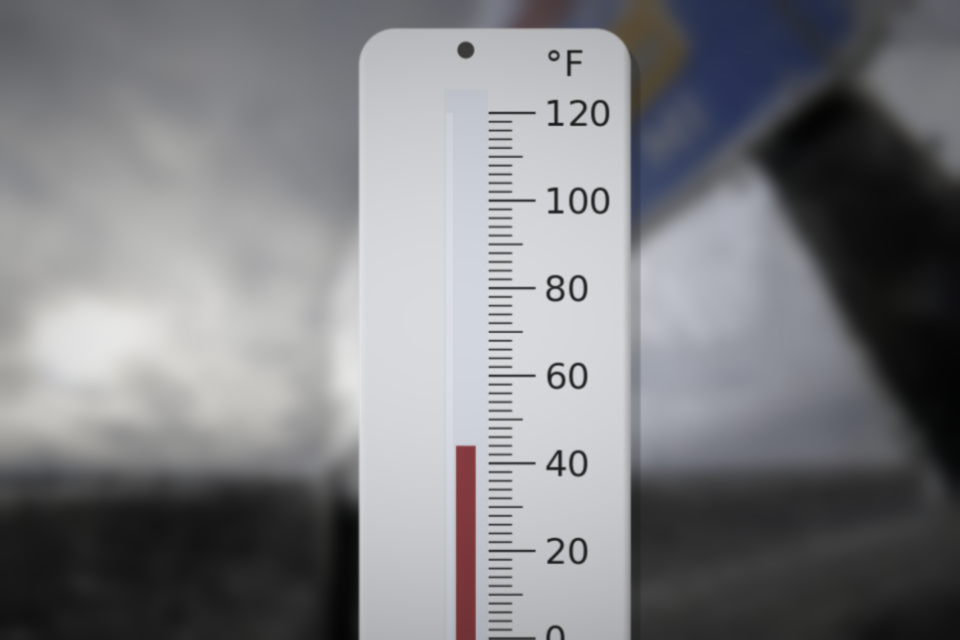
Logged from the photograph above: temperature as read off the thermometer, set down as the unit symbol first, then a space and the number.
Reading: °F 44
